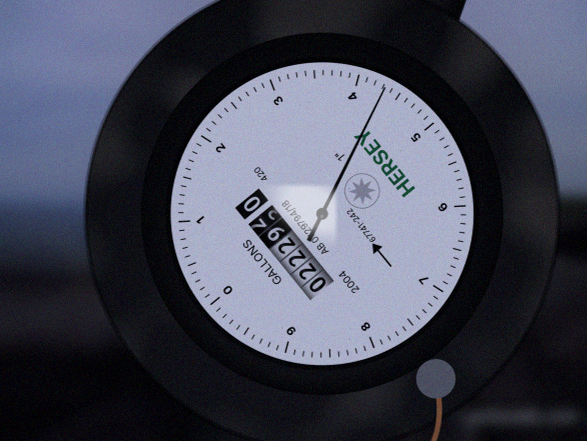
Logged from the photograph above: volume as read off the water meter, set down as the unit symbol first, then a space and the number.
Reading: gal 222924.3
